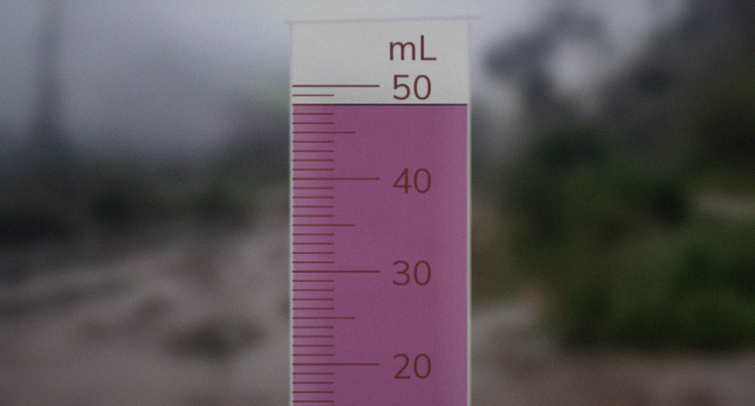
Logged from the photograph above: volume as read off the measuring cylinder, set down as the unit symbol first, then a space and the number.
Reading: mL 48
